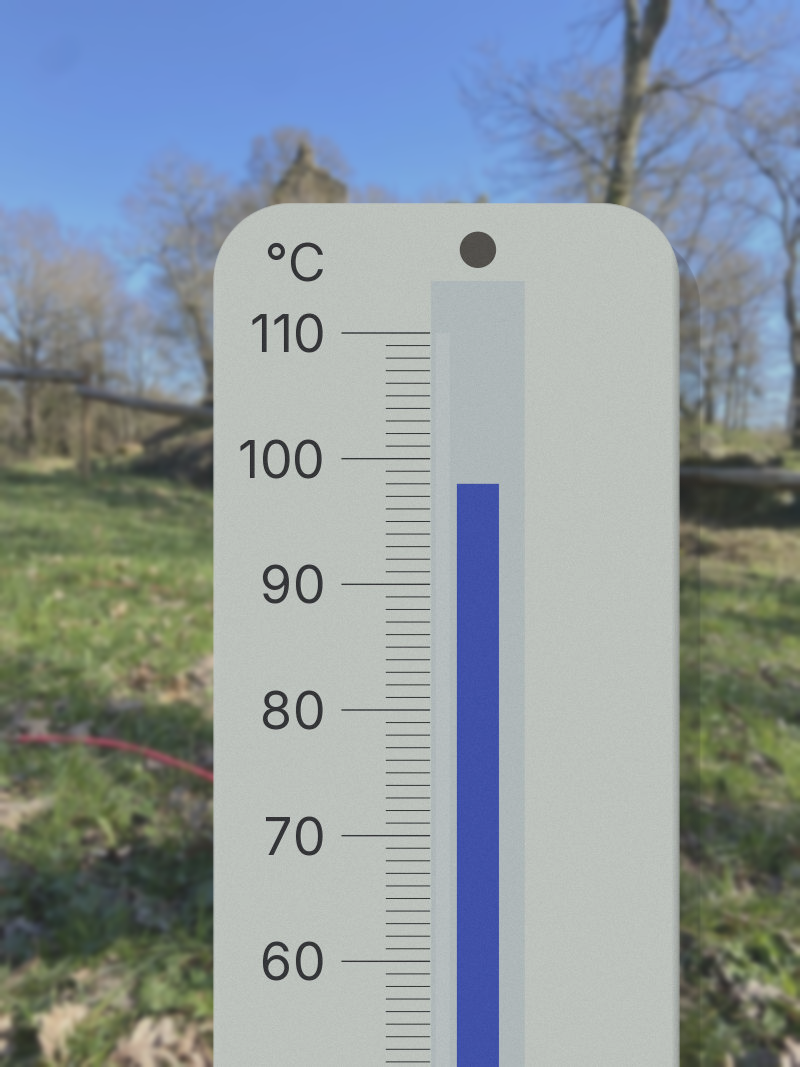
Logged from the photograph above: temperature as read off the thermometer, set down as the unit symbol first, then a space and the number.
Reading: °C 98
